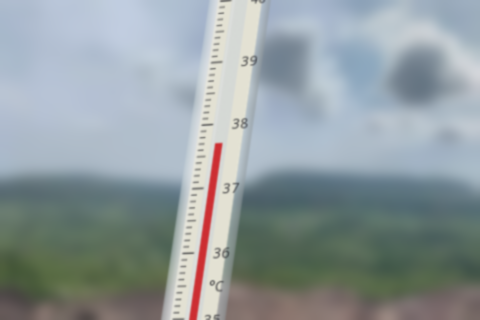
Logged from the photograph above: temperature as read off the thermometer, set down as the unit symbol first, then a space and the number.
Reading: °C 37.7
